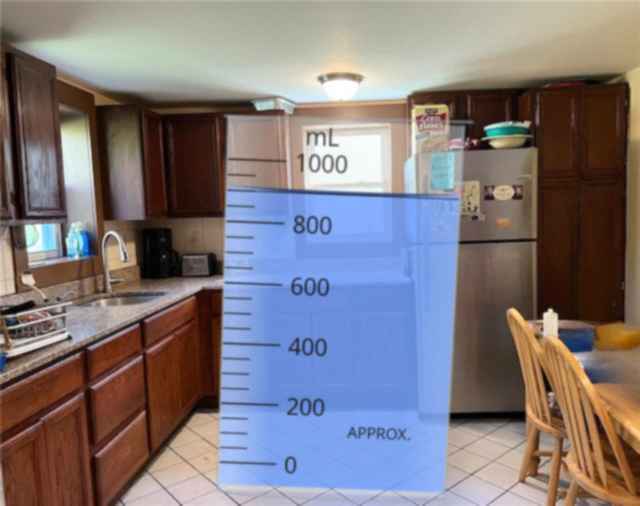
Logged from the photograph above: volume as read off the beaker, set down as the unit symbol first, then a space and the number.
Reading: mL 900
